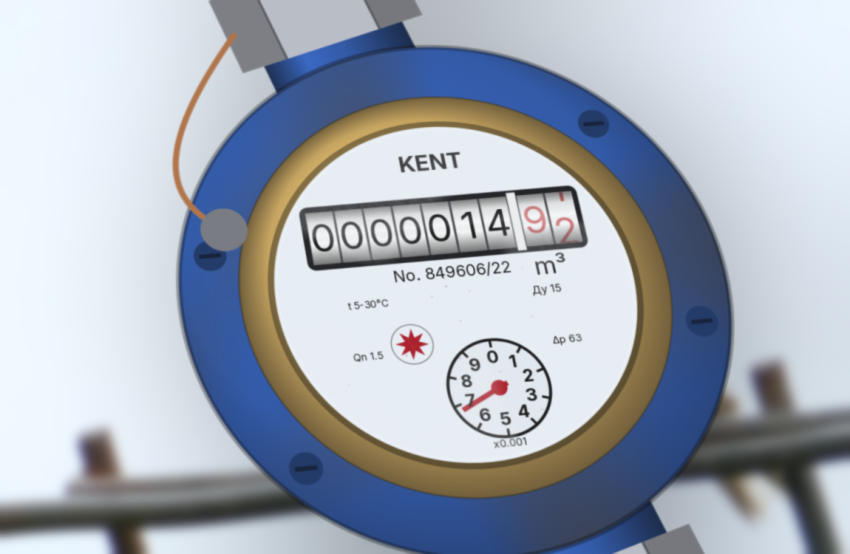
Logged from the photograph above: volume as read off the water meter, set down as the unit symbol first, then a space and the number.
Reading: m³ 14.916
